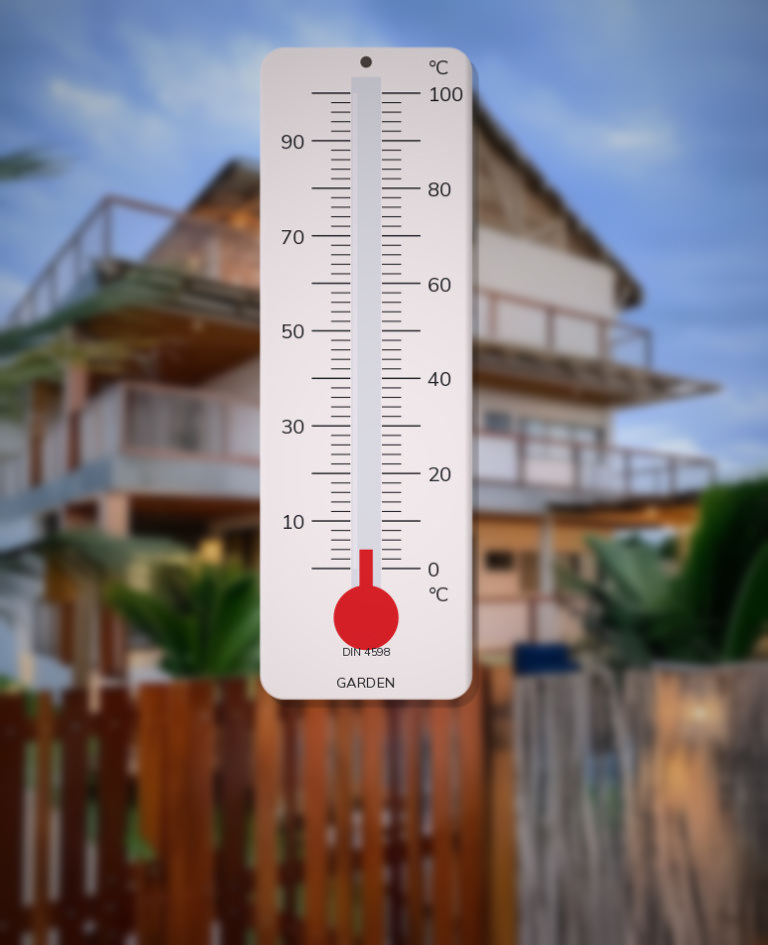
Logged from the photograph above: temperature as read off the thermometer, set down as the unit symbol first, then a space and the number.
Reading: °C 4
